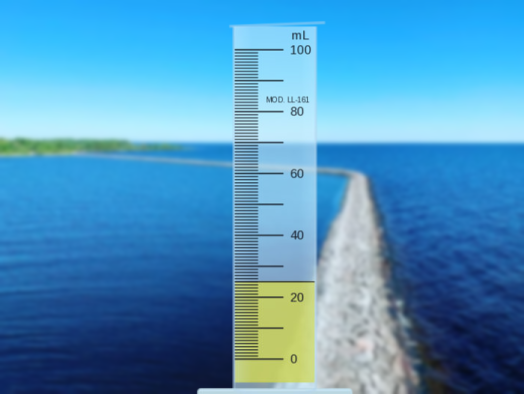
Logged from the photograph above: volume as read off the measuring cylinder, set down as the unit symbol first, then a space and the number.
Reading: mL 25
